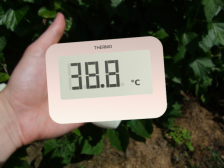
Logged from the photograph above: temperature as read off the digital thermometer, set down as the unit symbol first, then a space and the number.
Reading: °C 38.8
